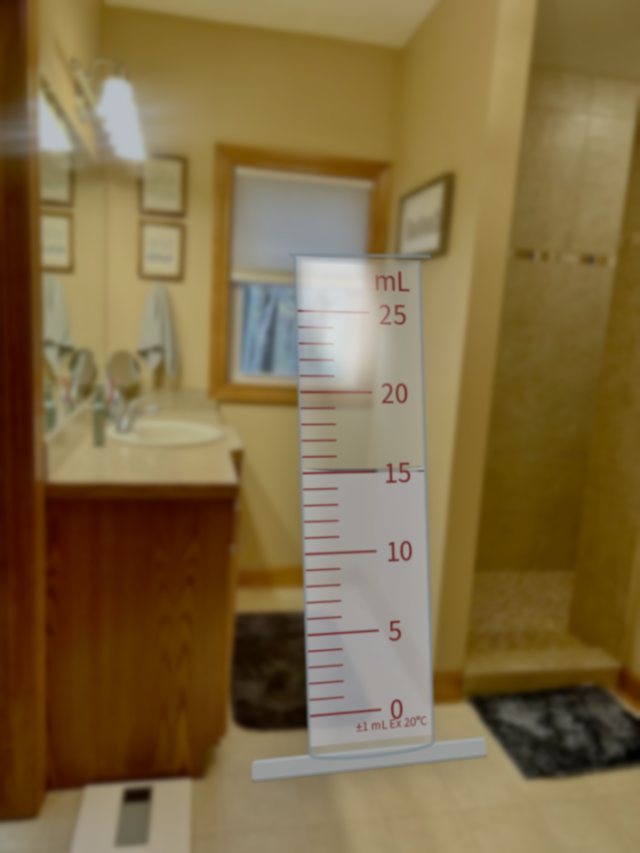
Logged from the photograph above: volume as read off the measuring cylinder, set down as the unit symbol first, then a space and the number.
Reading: mL 15
